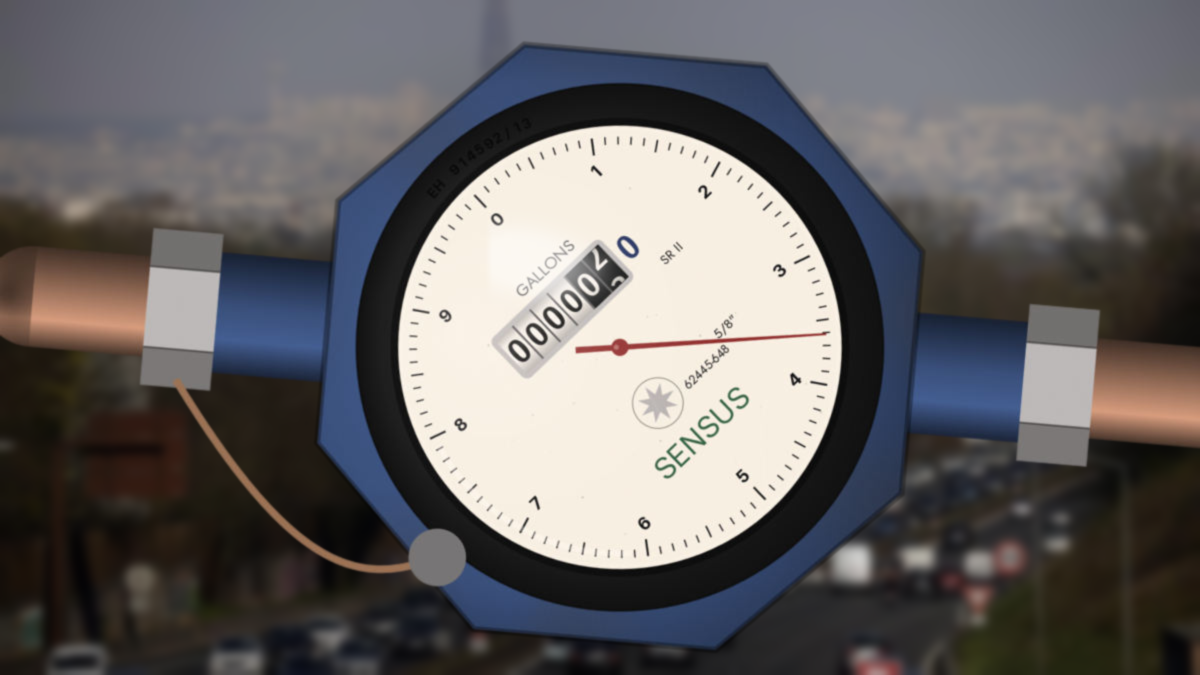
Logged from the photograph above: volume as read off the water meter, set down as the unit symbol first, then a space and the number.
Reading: gal 23.6
